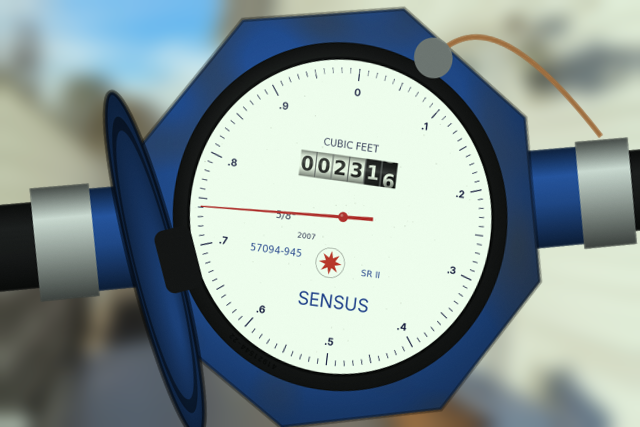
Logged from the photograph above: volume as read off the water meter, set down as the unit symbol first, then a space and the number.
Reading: ft³ 2315.74
